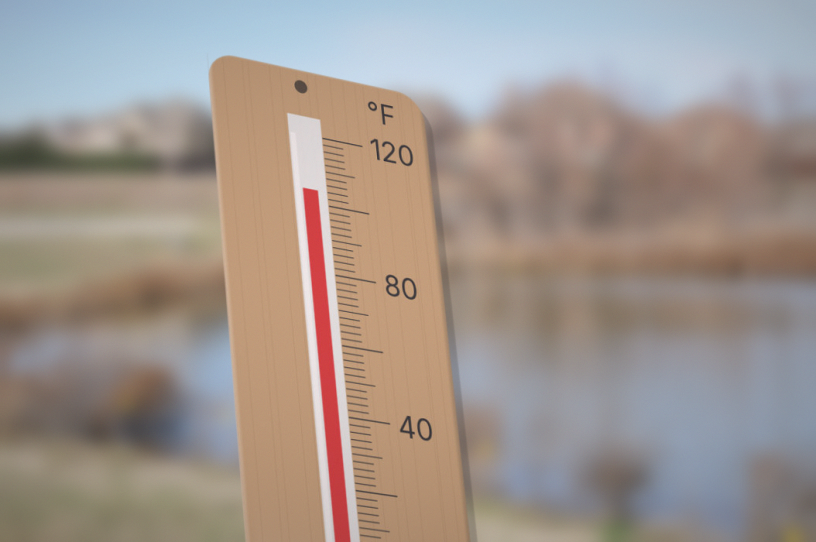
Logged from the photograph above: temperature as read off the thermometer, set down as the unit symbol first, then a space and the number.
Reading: °F 104
